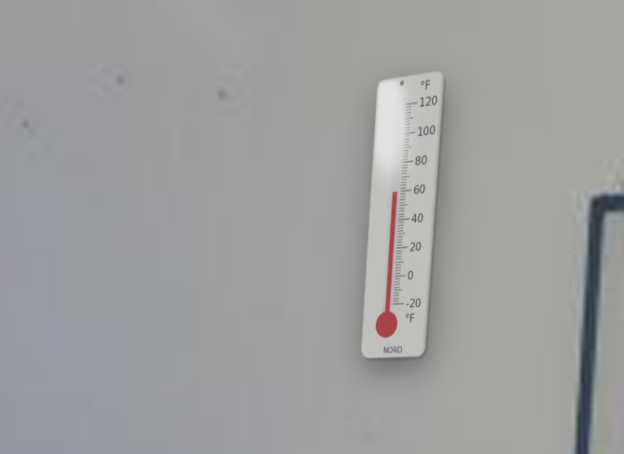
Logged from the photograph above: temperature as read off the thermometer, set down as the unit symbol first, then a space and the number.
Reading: °F 60
